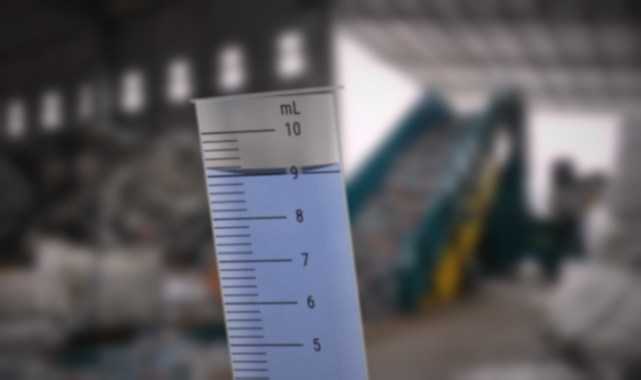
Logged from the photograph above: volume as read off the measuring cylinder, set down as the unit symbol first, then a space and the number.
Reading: mL 9
